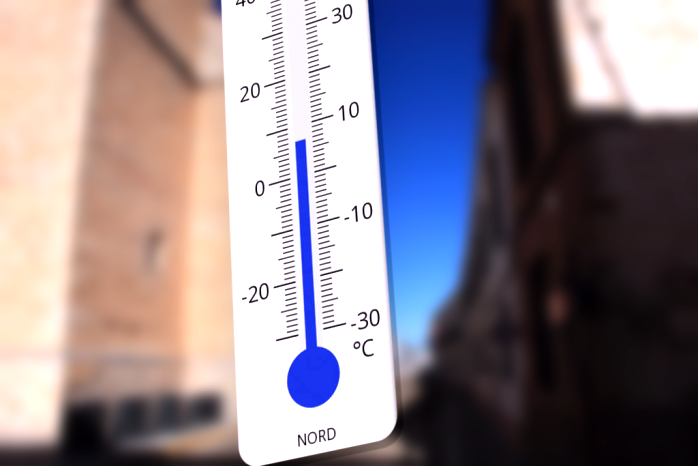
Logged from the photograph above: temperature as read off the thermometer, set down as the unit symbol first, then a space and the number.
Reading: °C 7
